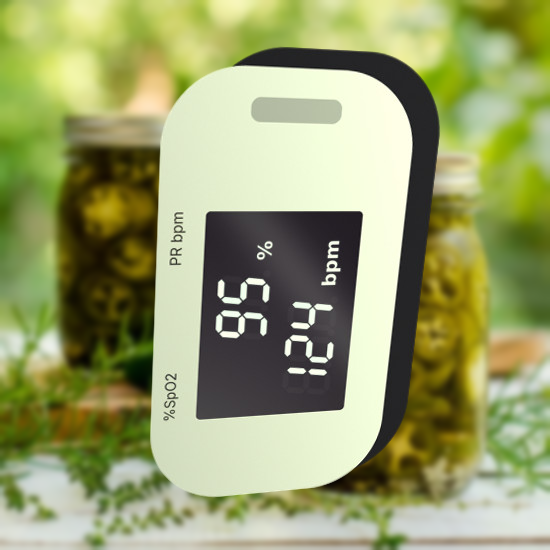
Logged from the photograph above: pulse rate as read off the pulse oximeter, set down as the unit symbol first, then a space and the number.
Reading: bpm 124
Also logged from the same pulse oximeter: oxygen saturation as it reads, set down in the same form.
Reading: % 95
